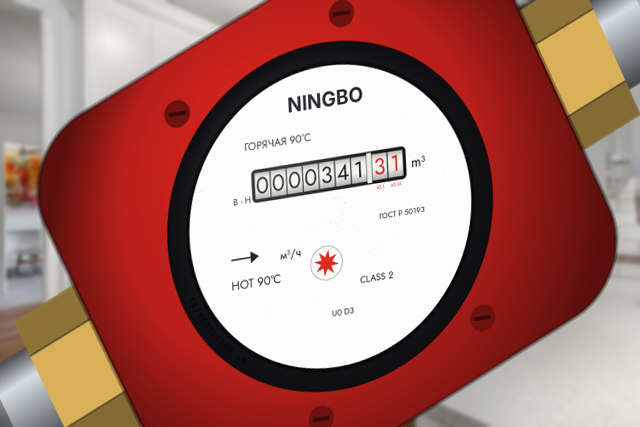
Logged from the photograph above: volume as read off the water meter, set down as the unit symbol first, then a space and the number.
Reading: m³ 341.31
